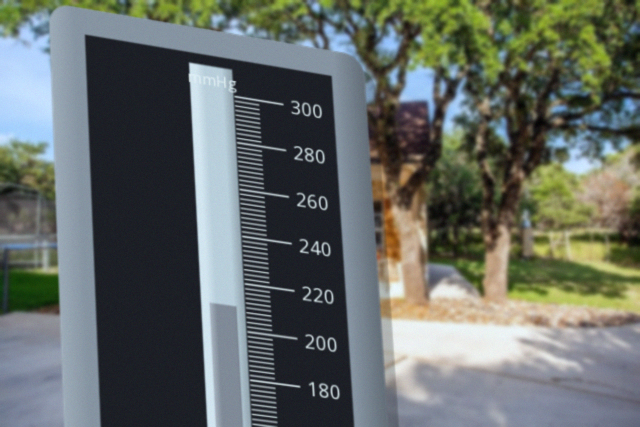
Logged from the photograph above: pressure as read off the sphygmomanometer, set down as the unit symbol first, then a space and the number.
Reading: mmHg 210
